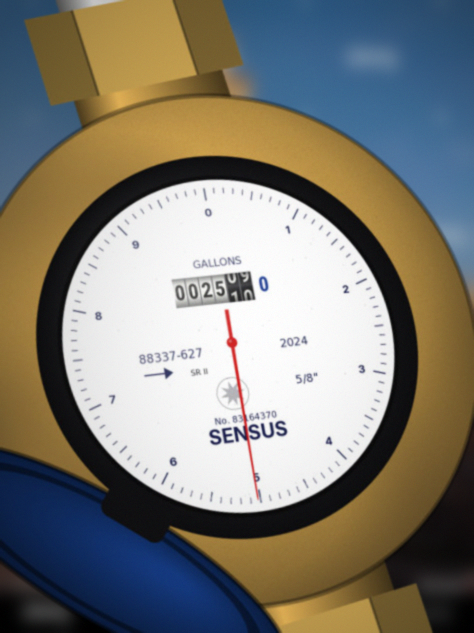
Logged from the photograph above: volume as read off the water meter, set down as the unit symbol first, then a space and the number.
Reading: gal 25095.0
